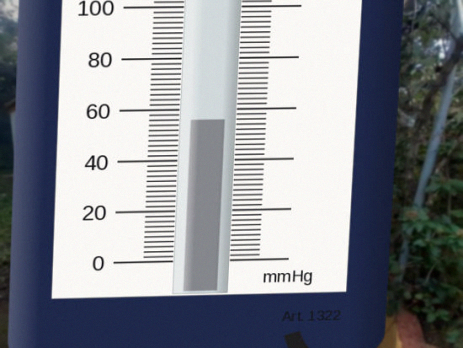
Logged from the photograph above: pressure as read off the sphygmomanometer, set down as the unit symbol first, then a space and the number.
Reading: mmHg 56
